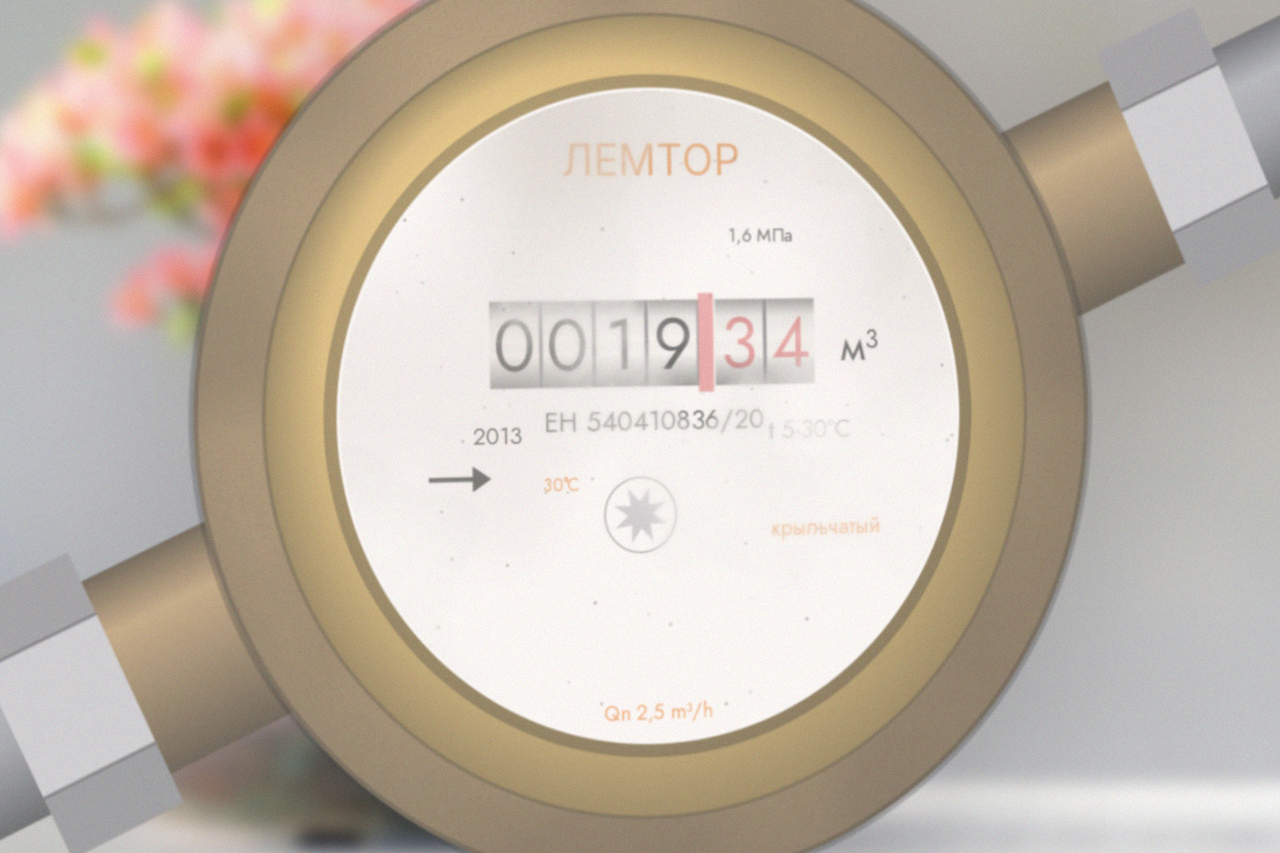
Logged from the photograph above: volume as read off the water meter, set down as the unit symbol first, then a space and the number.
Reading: m³ 19.34
